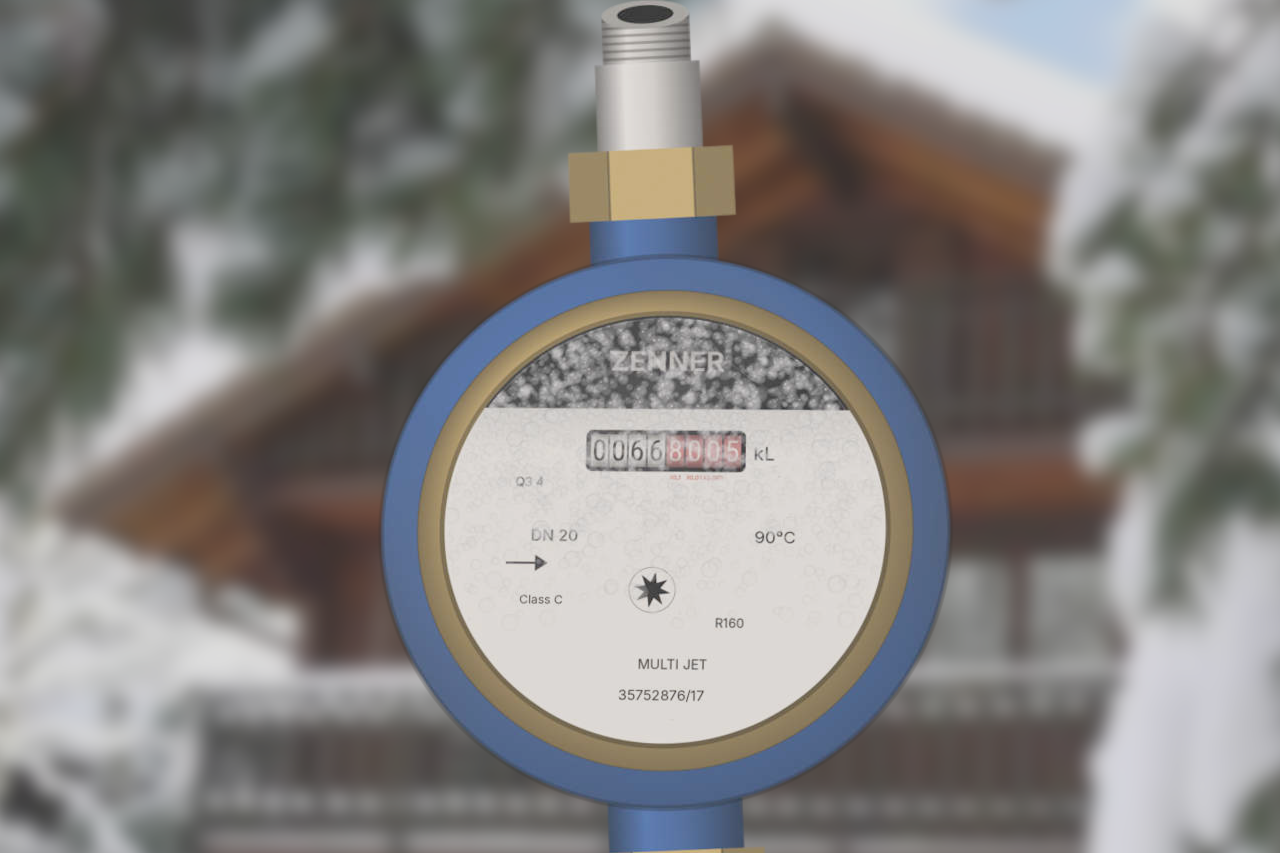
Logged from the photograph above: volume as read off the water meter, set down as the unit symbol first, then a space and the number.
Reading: kL 66.8005
